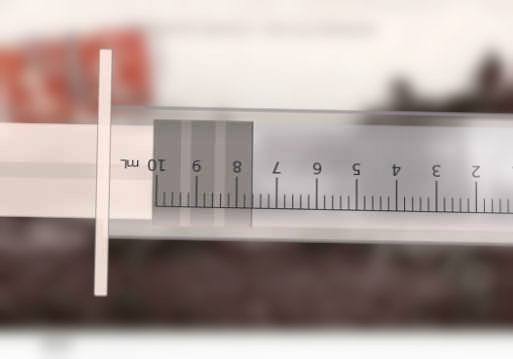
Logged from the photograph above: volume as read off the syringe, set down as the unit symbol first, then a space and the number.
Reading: mL 7.6
